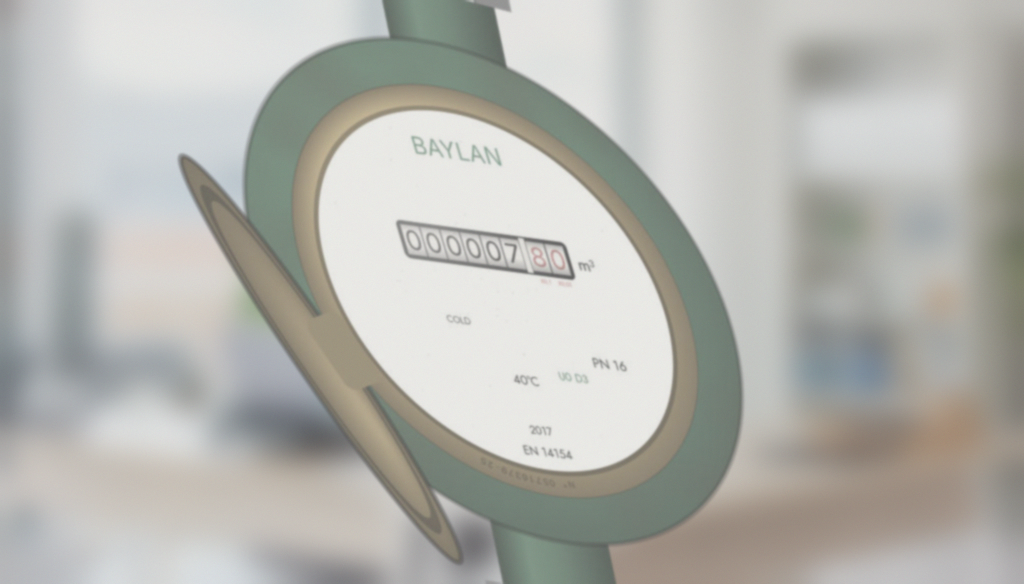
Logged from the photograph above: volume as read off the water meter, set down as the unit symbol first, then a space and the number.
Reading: m³ 7.80
